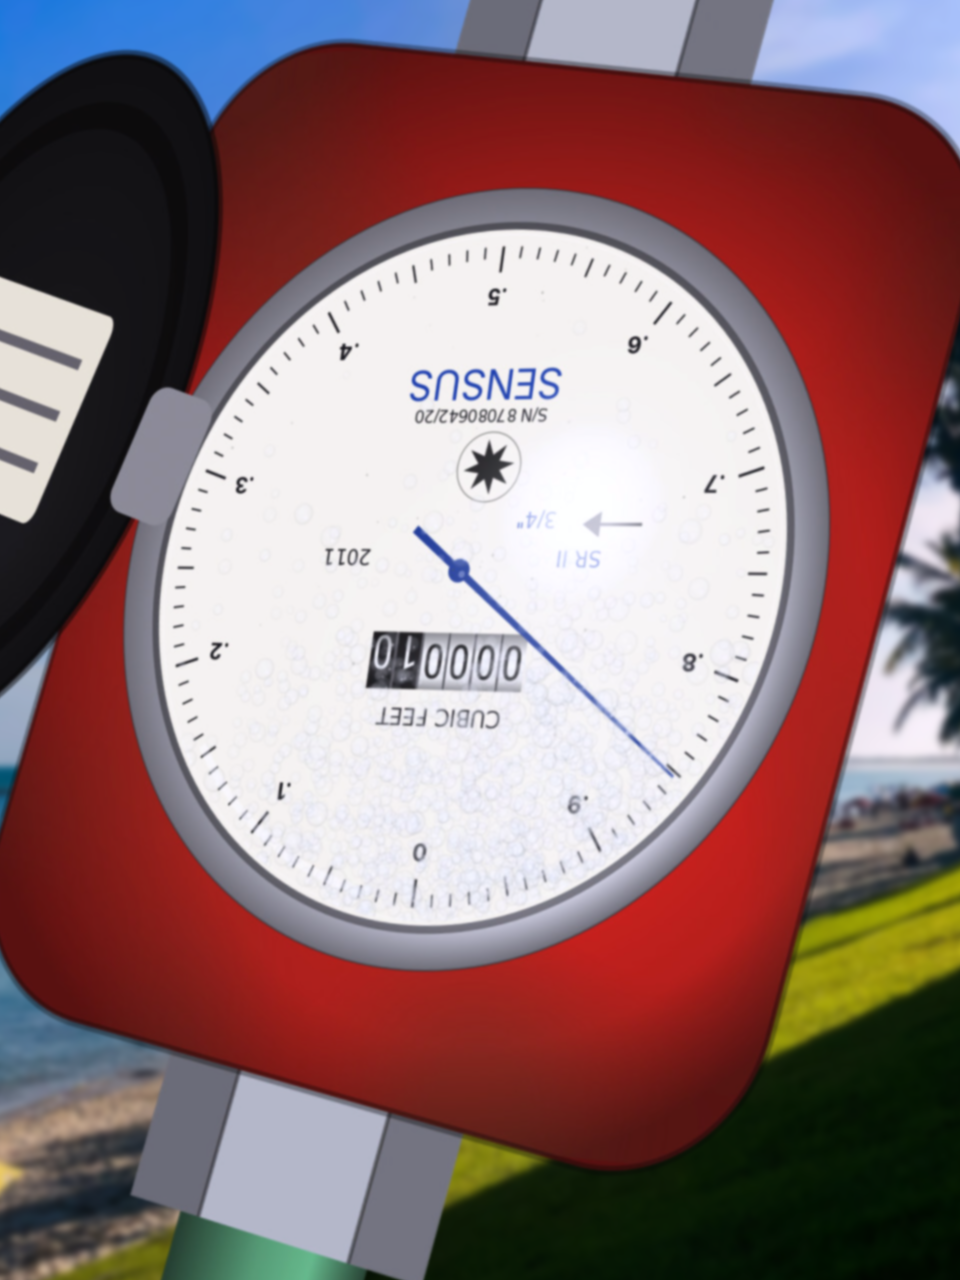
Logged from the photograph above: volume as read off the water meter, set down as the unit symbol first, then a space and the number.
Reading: ft³ 9.85
